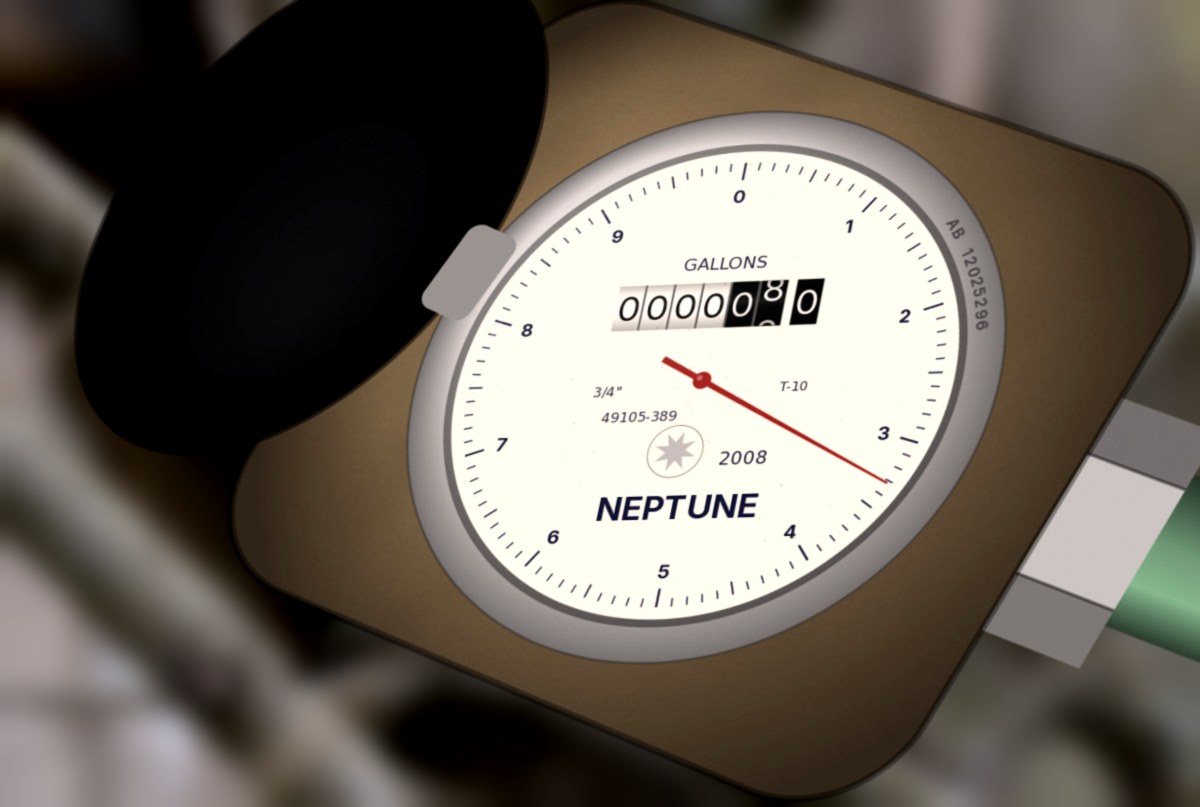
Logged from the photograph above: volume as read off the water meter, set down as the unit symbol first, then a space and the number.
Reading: gal 83.3
